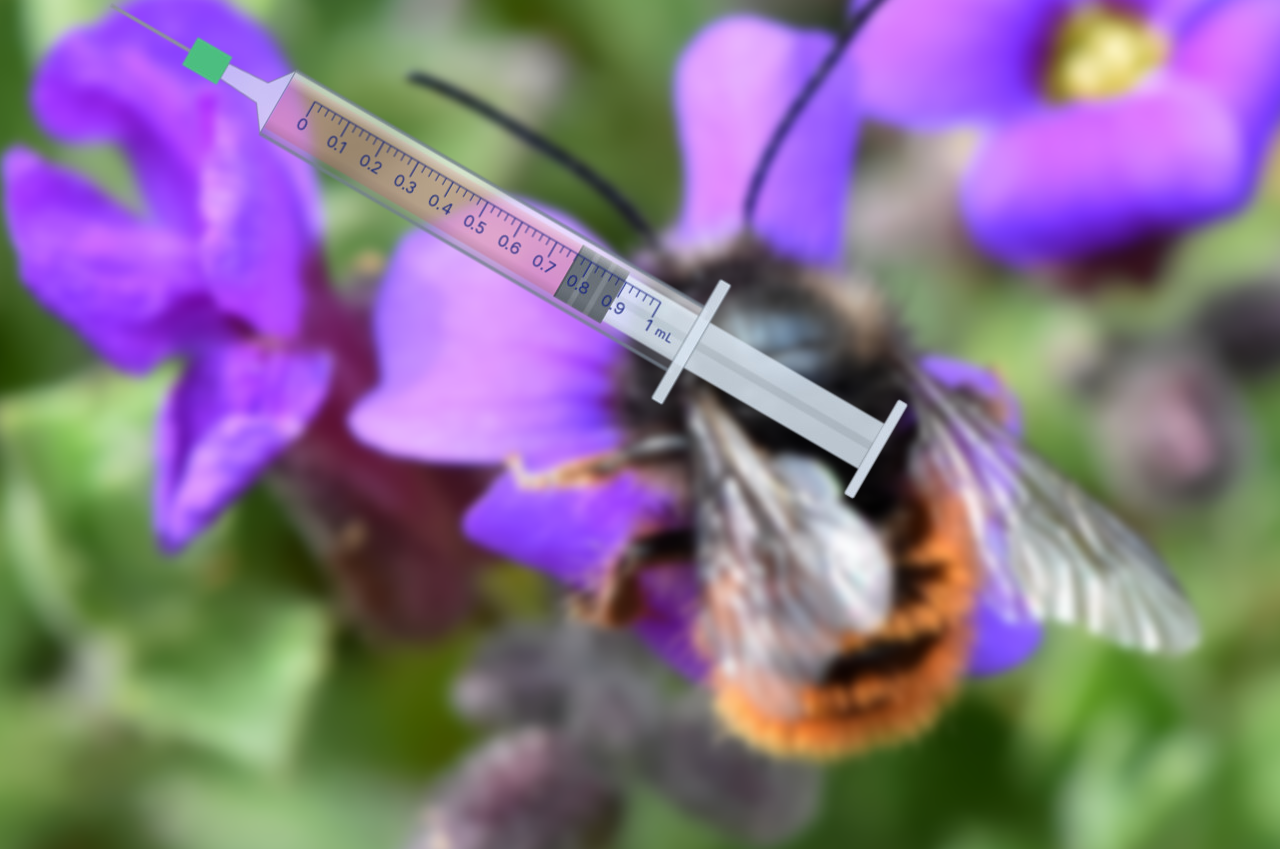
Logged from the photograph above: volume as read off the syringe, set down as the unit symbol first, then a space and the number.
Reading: mL 0.76
